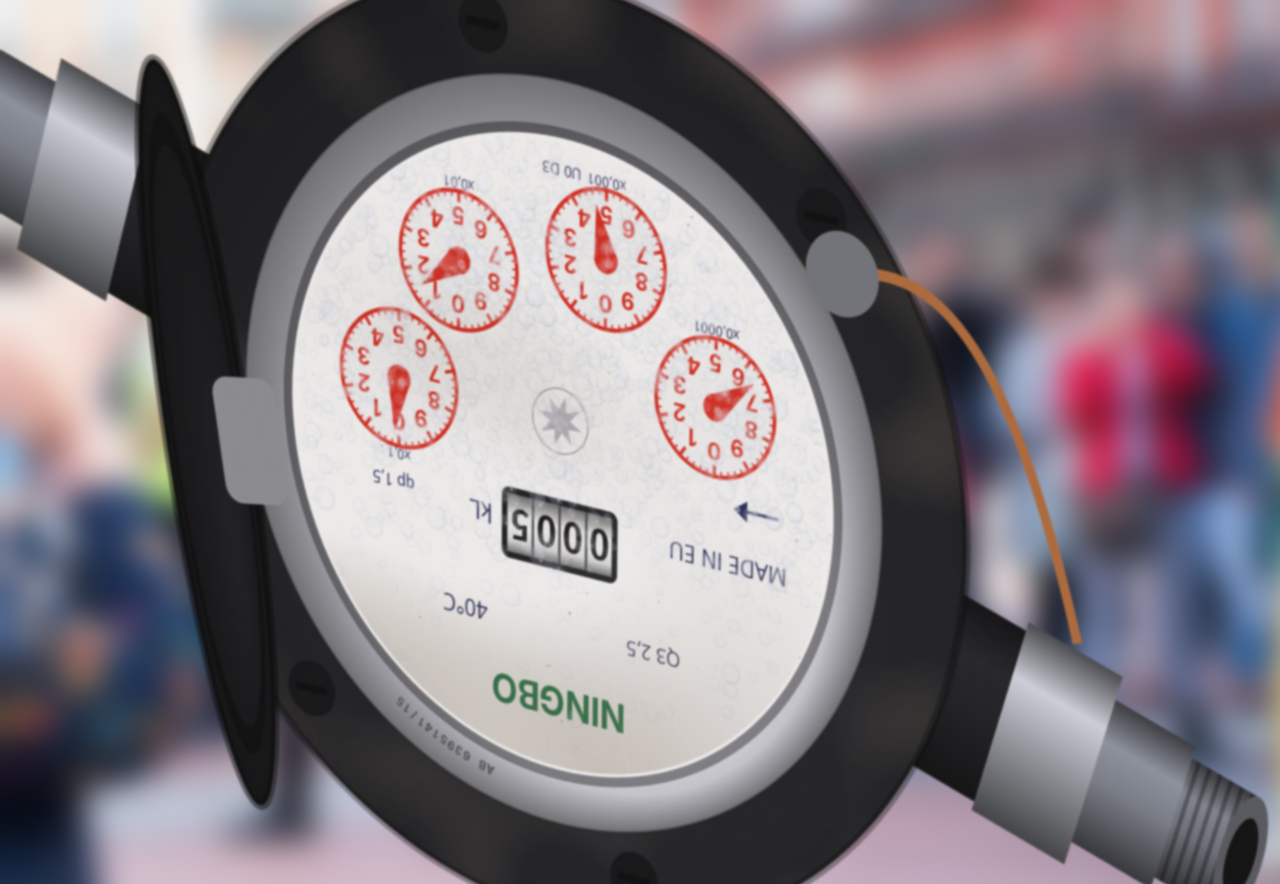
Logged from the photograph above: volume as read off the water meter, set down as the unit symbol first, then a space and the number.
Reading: kL 5.0146
